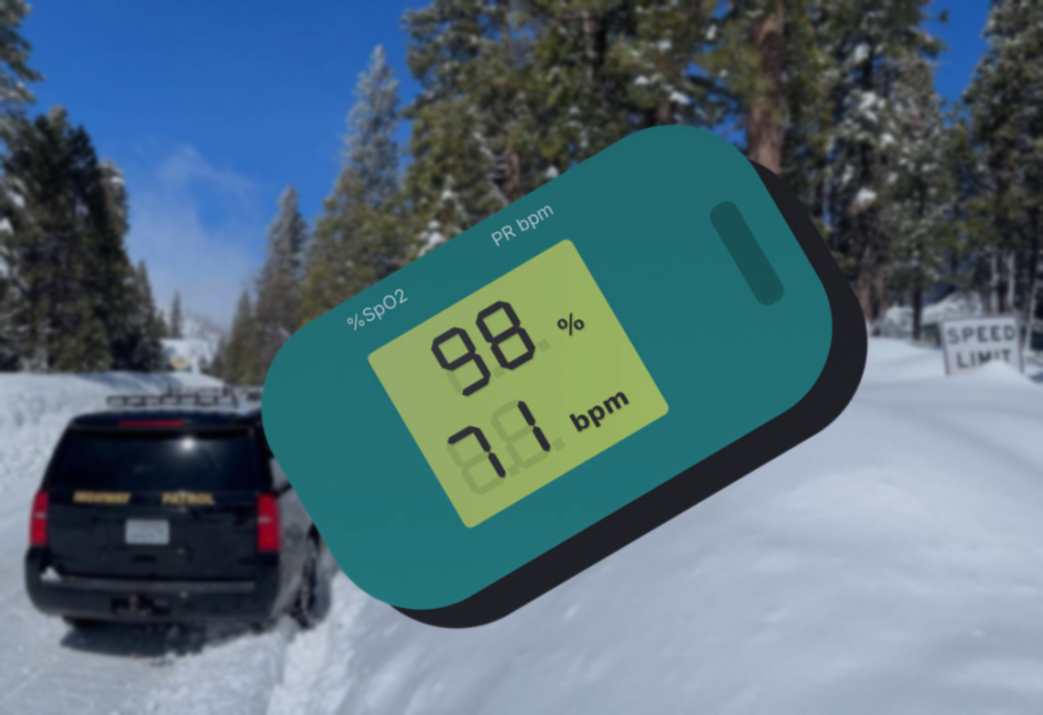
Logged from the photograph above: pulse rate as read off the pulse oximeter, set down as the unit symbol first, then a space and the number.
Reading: bpm 71
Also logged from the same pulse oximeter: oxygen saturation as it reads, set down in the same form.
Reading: % 98
